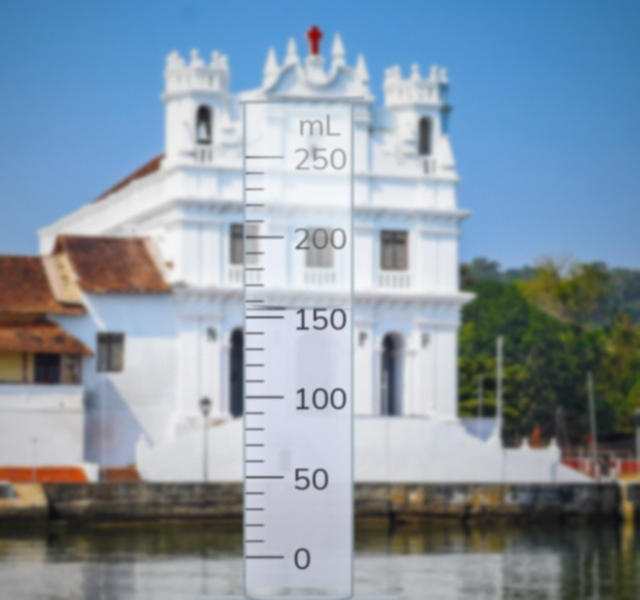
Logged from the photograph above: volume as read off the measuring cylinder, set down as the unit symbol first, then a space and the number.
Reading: mL 155
